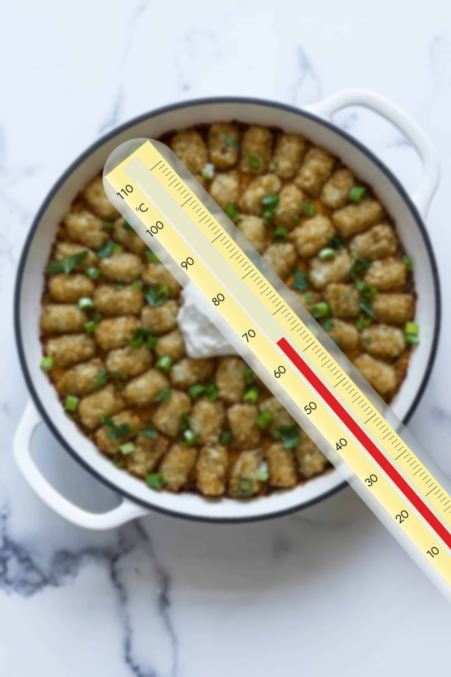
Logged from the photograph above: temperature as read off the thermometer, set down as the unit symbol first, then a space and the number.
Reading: °C 65
